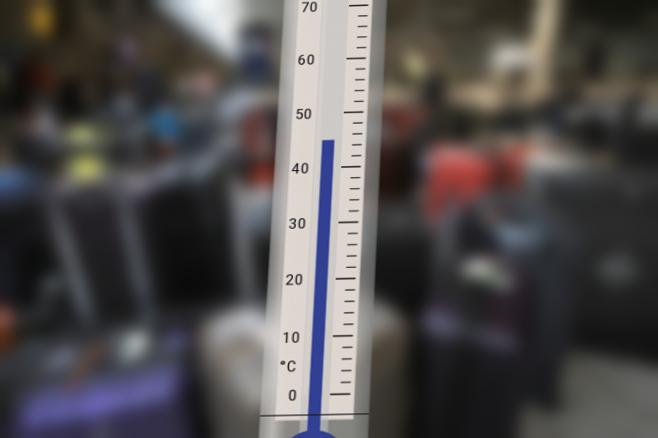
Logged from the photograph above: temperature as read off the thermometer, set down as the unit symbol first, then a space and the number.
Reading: °C 45
